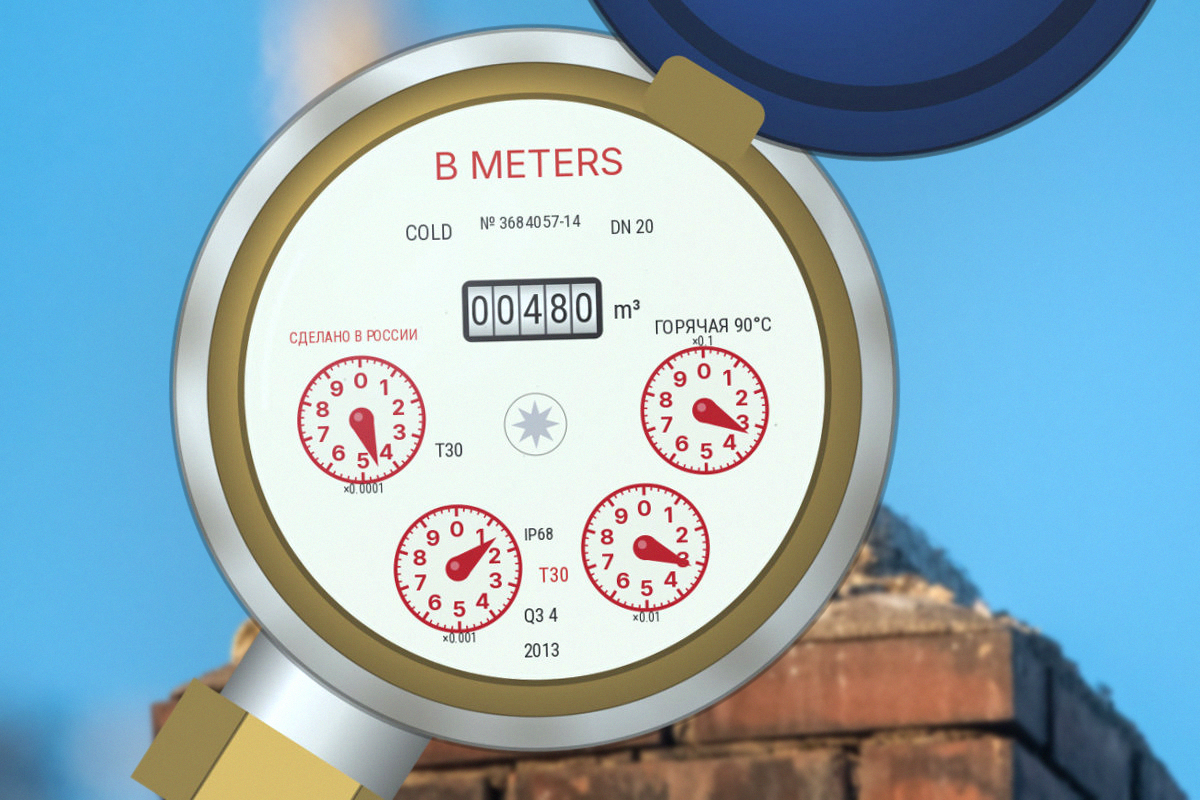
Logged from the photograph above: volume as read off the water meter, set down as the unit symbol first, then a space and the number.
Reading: m³ 480.3314
